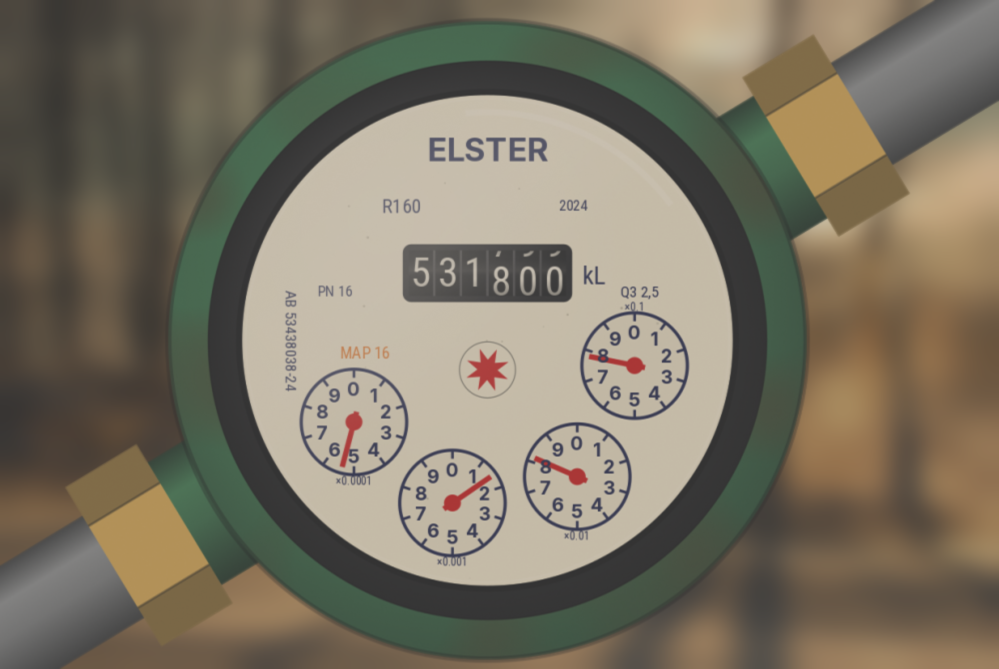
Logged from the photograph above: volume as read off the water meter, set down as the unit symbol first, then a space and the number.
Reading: kL 531799.7815
